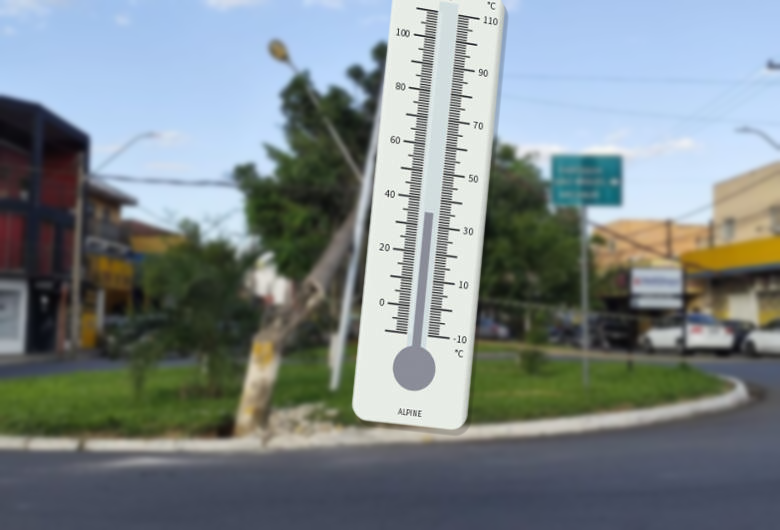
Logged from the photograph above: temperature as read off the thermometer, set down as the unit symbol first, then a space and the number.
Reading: °C 35
